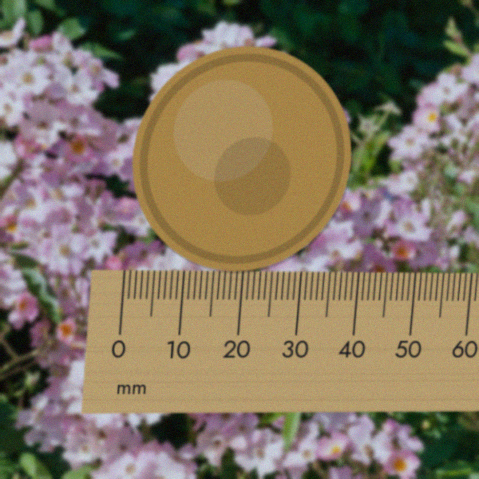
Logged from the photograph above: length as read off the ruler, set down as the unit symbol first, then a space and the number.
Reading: mm 37
